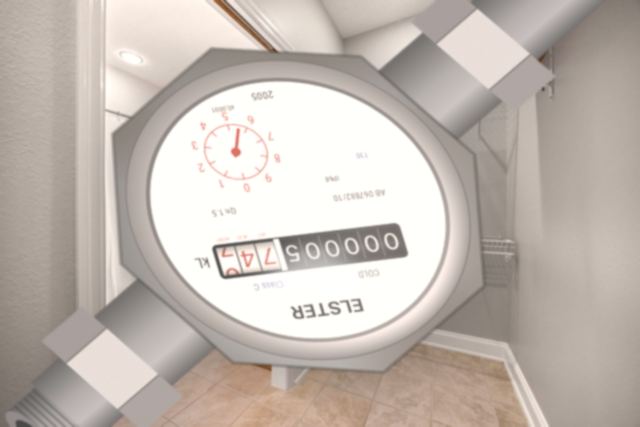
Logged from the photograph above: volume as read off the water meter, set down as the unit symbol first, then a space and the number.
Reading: kL 5.7465
